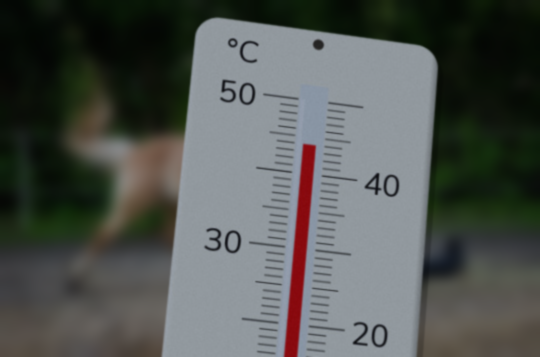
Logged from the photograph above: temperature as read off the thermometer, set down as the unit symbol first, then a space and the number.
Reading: °C 44
